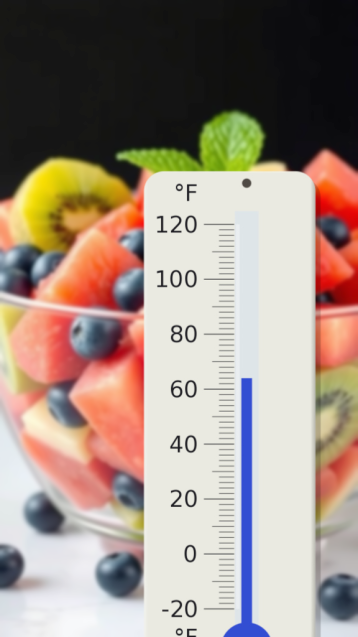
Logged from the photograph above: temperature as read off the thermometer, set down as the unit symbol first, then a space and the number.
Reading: °F 64
